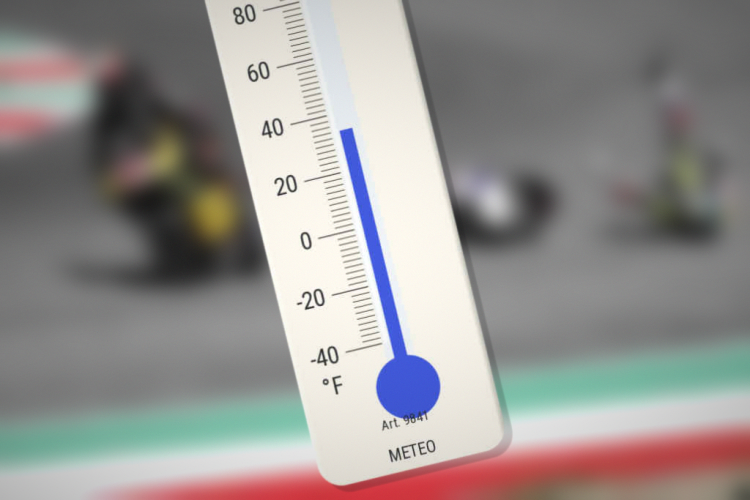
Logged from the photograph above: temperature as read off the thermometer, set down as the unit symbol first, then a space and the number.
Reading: °F 34
